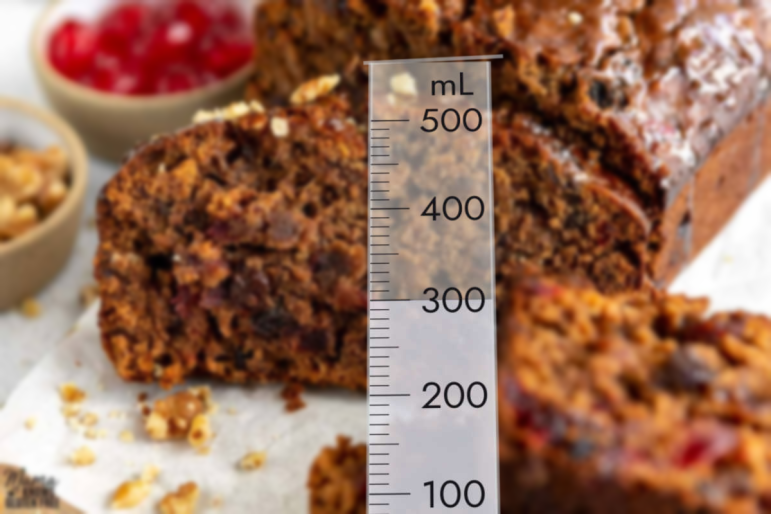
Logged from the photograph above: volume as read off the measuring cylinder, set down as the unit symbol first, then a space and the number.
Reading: mL 300
